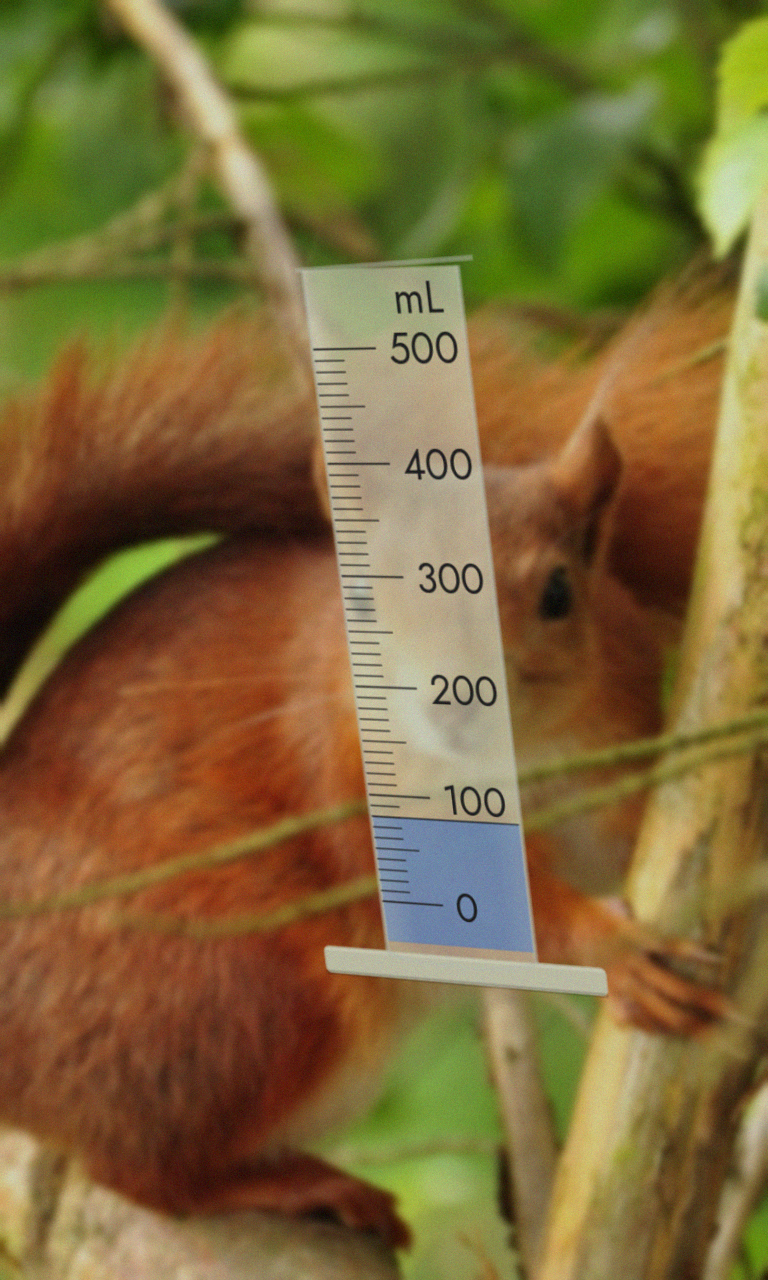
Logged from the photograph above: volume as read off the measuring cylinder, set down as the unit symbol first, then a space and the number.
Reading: mL 80
